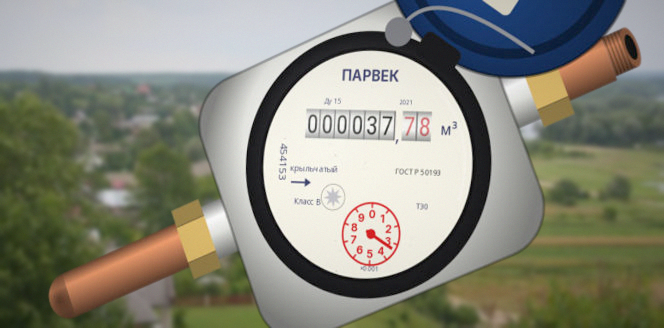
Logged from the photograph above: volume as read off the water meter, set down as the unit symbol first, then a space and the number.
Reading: m³ 37.783
